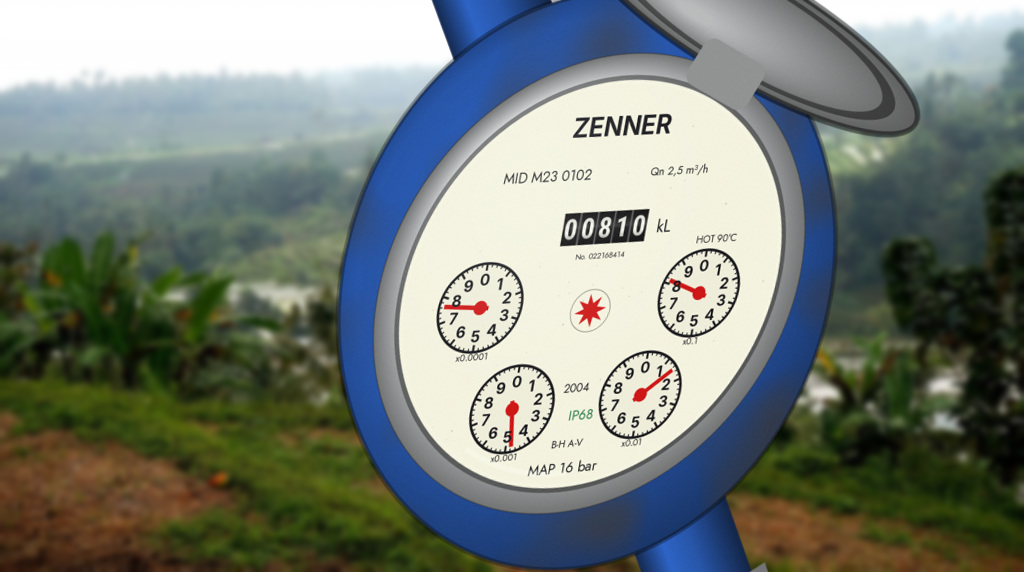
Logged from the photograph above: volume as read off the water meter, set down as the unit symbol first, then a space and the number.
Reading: kL 810.8147
